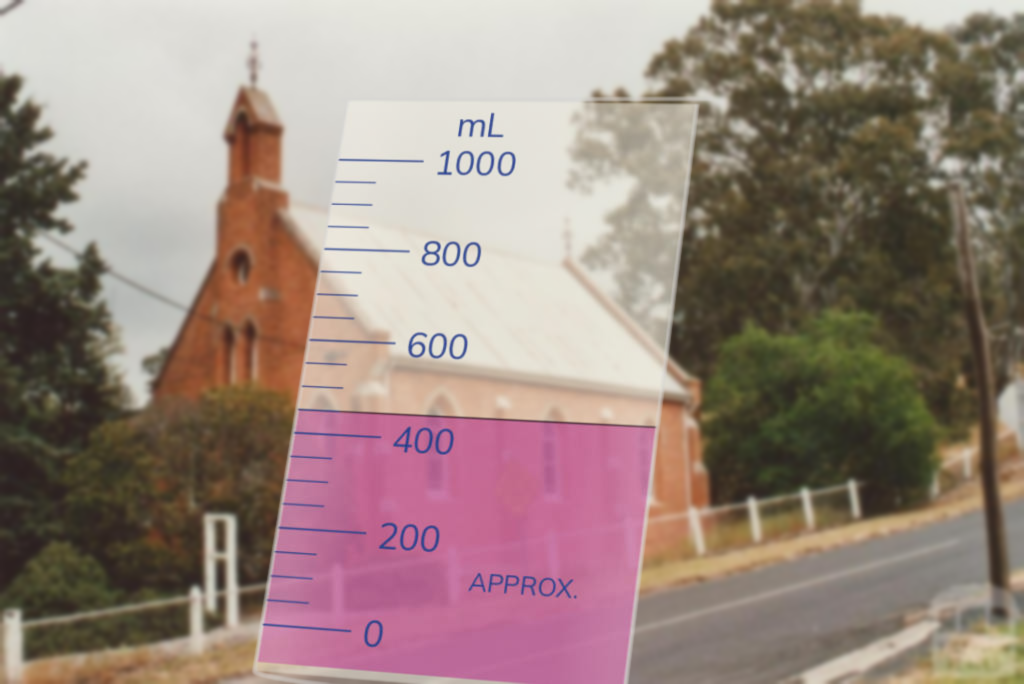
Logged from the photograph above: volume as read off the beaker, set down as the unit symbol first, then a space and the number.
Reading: mL 450
